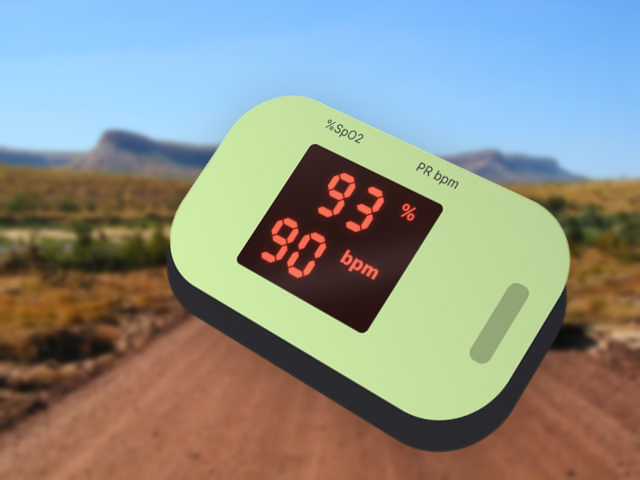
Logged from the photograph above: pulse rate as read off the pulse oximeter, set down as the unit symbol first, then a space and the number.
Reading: bpm 90
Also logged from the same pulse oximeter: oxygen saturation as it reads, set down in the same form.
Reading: % 93
